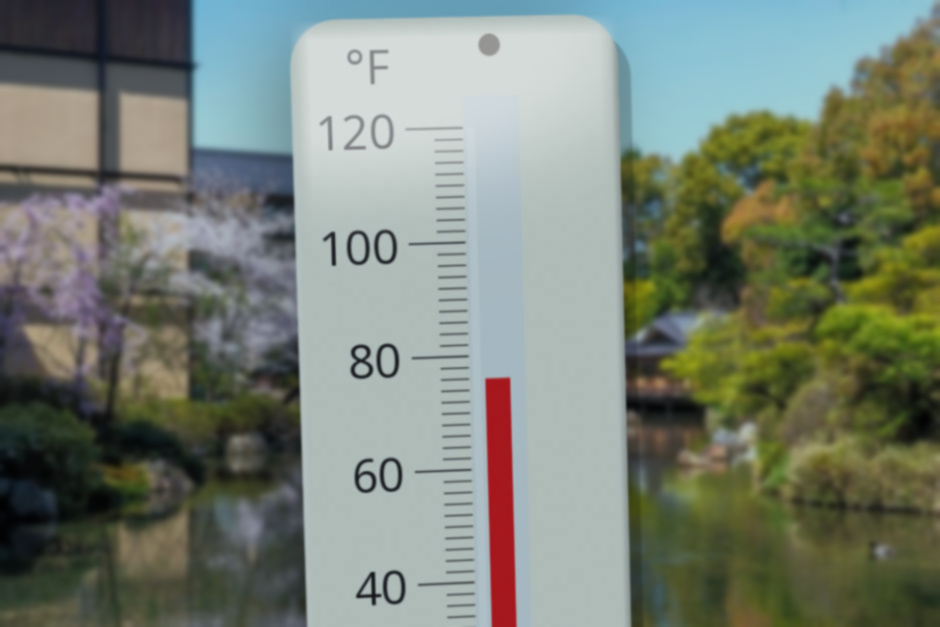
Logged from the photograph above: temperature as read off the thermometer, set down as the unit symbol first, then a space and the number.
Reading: °F 76
